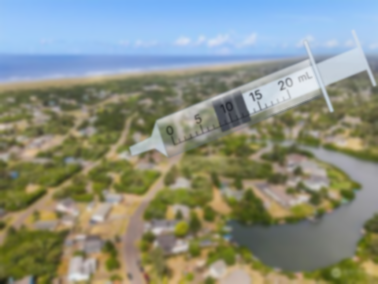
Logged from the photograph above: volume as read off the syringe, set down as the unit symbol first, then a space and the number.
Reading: mL 8
